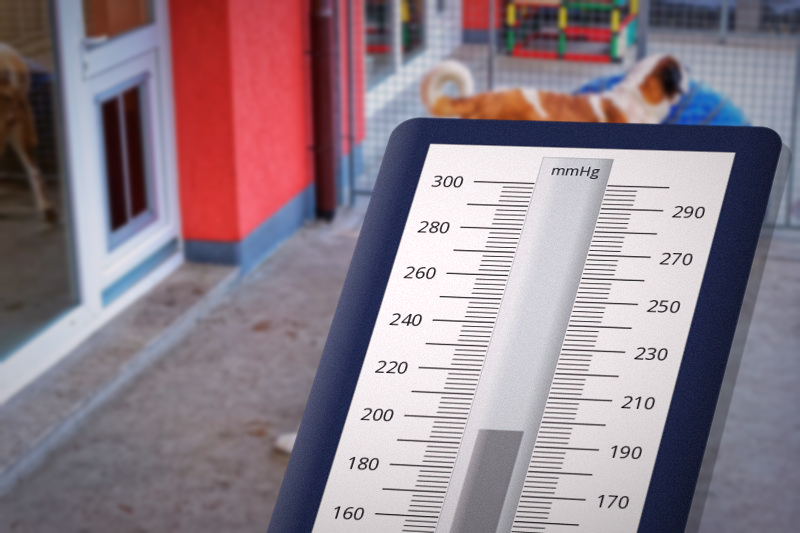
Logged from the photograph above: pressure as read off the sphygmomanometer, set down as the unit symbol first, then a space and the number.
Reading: mmHg 196
